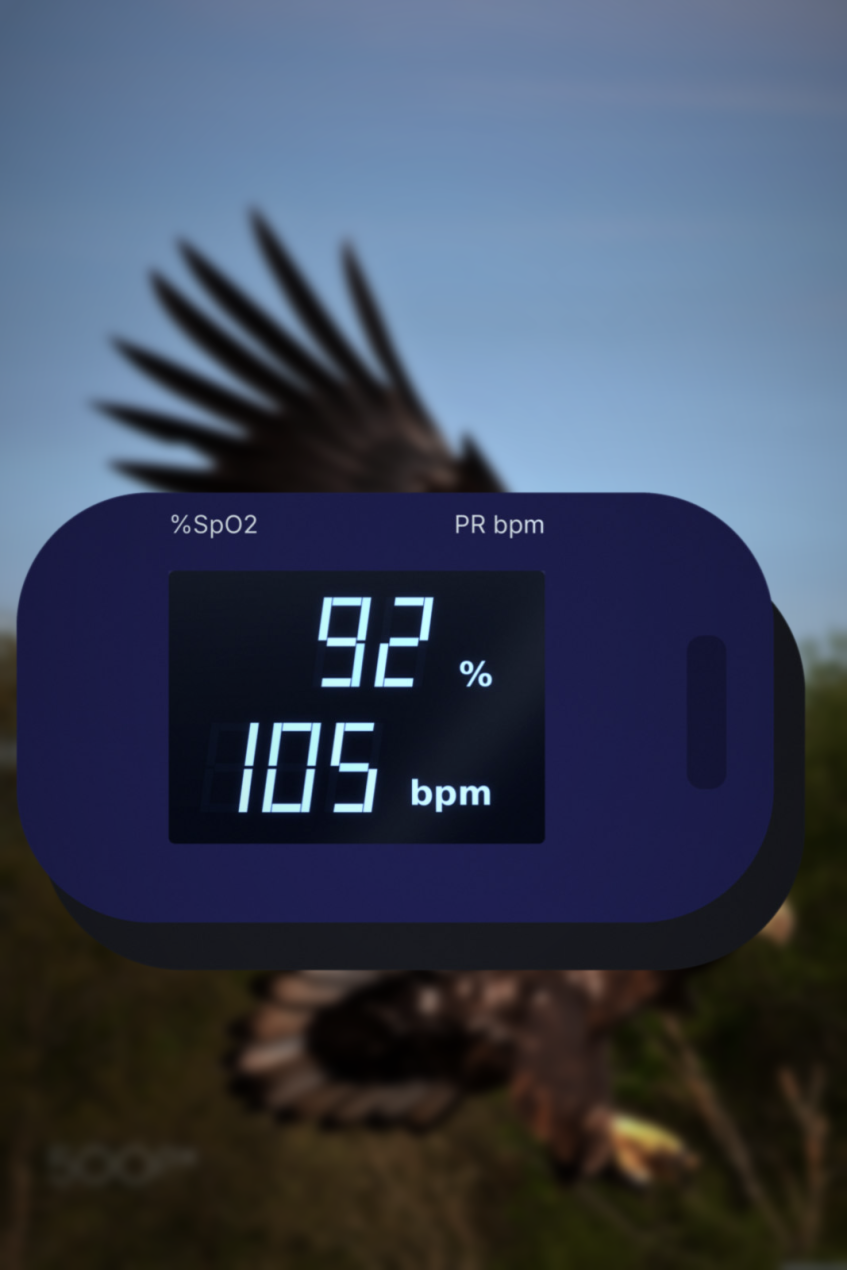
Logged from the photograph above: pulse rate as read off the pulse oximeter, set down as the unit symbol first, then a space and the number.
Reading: bpm 105
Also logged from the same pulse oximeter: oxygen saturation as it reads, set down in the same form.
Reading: % 92
